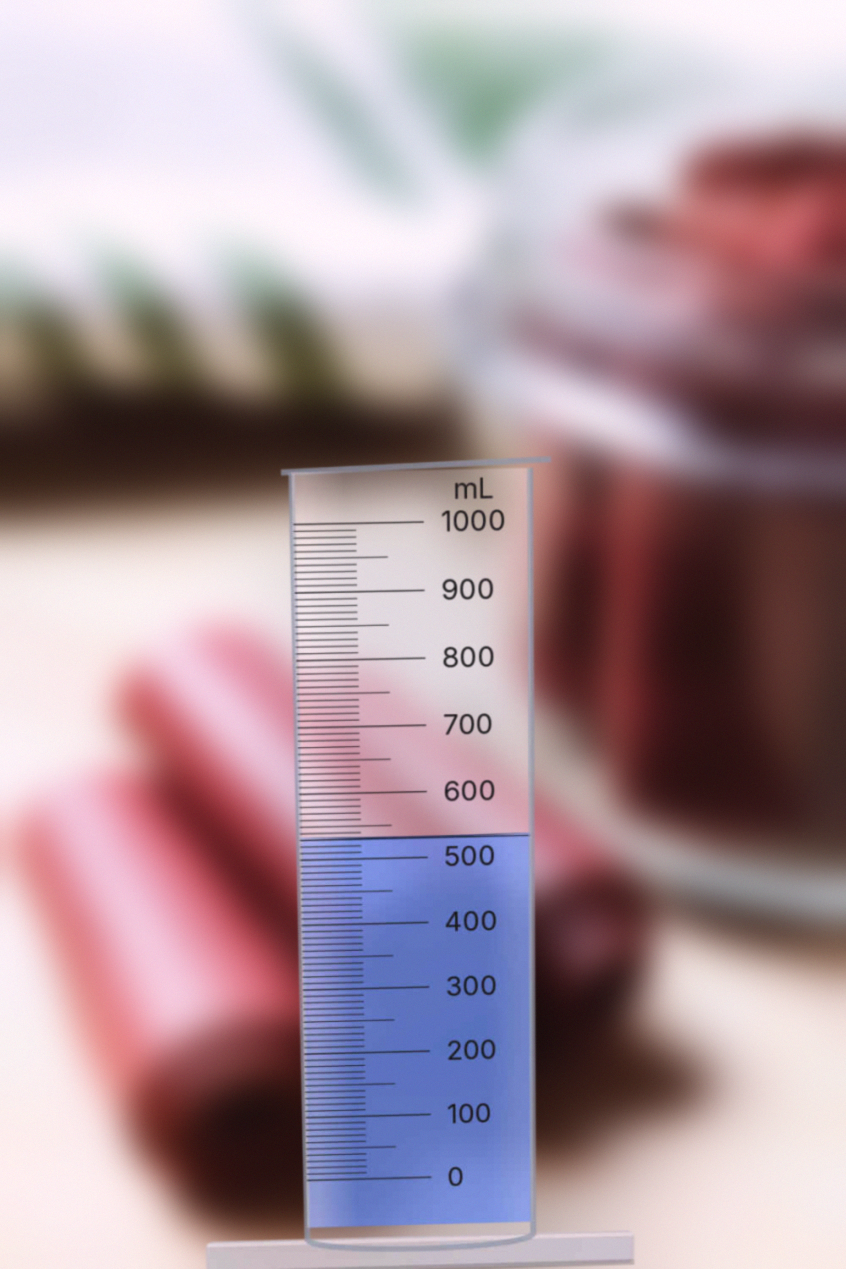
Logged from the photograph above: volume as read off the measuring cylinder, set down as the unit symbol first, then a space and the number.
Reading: mL 530
